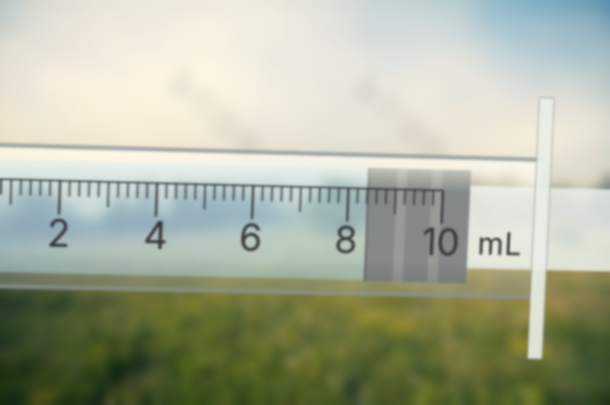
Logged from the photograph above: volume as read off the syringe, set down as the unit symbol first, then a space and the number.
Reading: mL 8.4
